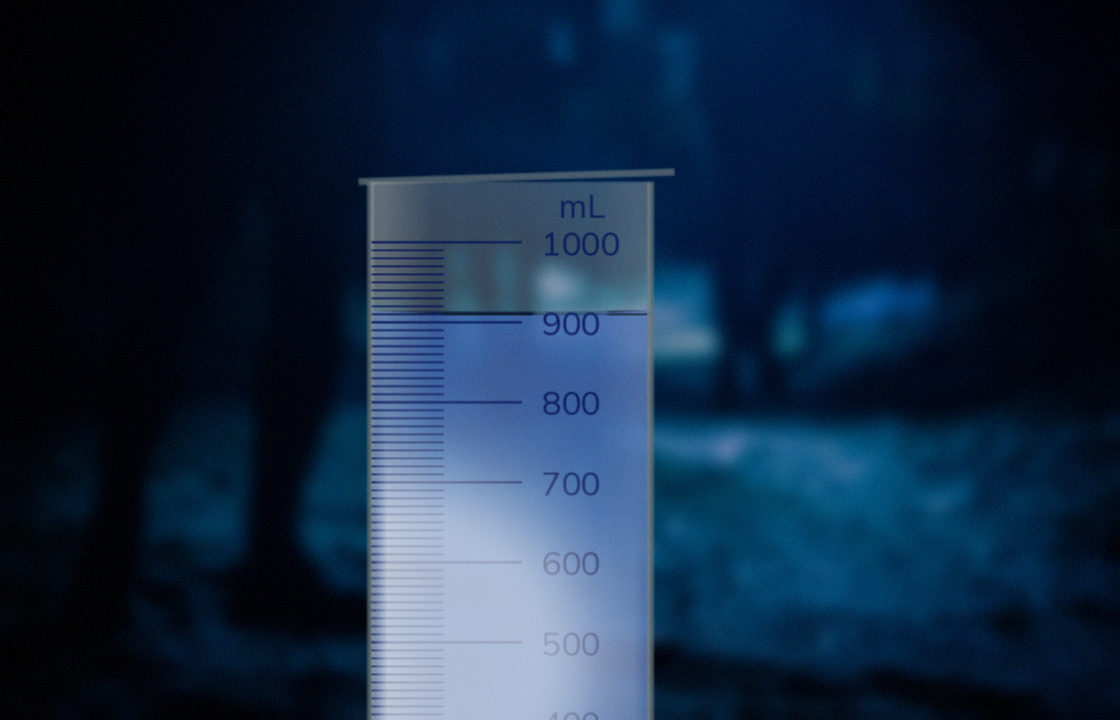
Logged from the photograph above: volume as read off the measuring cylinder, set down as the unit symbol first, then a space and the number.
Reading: mL 910
